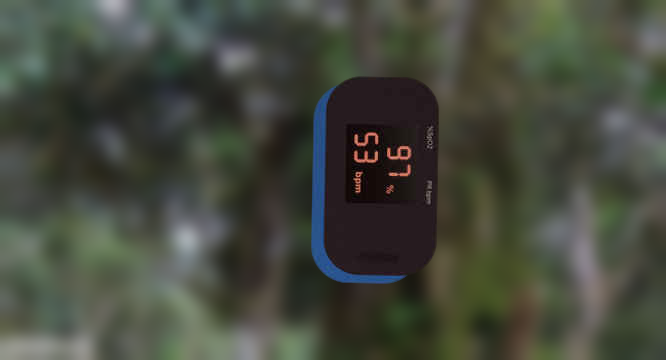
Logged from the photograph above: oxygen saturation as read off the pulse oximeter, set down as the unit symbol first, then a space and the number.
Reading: % 97
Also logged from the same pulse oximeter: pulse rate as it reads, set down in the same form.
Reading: bpm 53
